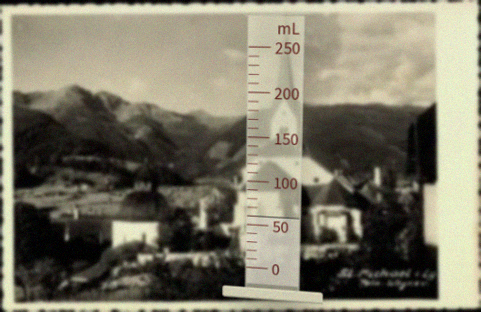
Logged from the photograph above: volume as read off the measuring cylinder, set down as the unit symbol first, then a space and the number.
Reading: mL 60
